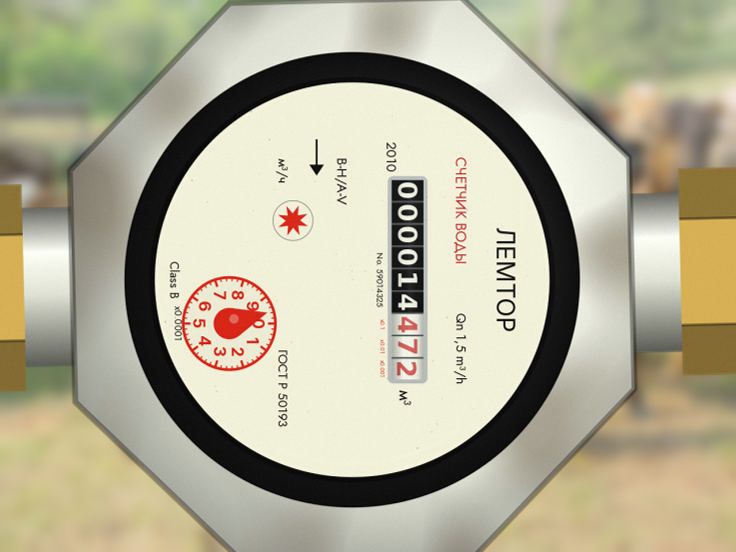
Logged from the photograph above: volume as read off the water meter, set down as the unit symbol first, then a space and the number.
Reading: m³ 14.4719
